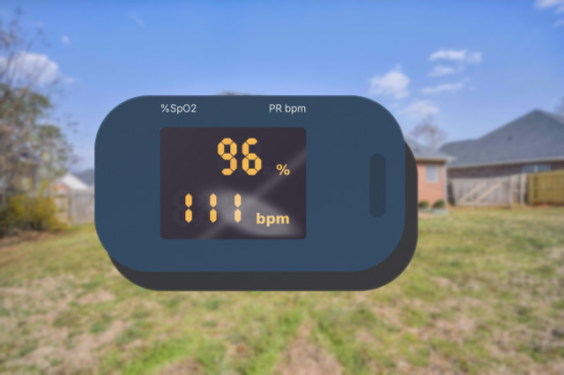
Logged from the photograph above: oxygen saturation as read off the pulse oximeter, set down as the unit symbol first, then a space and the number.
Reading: % 96
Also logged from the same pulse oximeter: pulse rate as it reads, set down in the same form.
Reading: bpm 111
